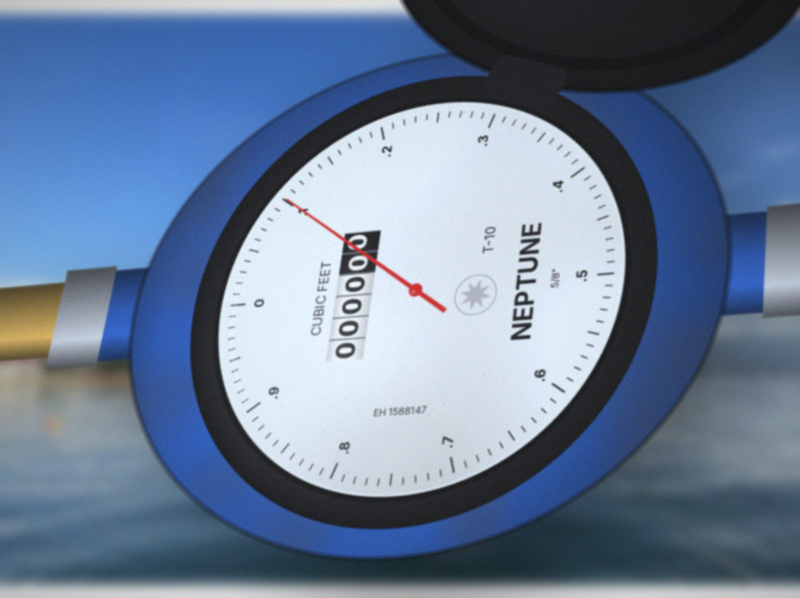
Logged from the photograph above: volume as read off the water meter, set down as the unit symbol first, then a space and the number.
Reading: ft³ 0.10
